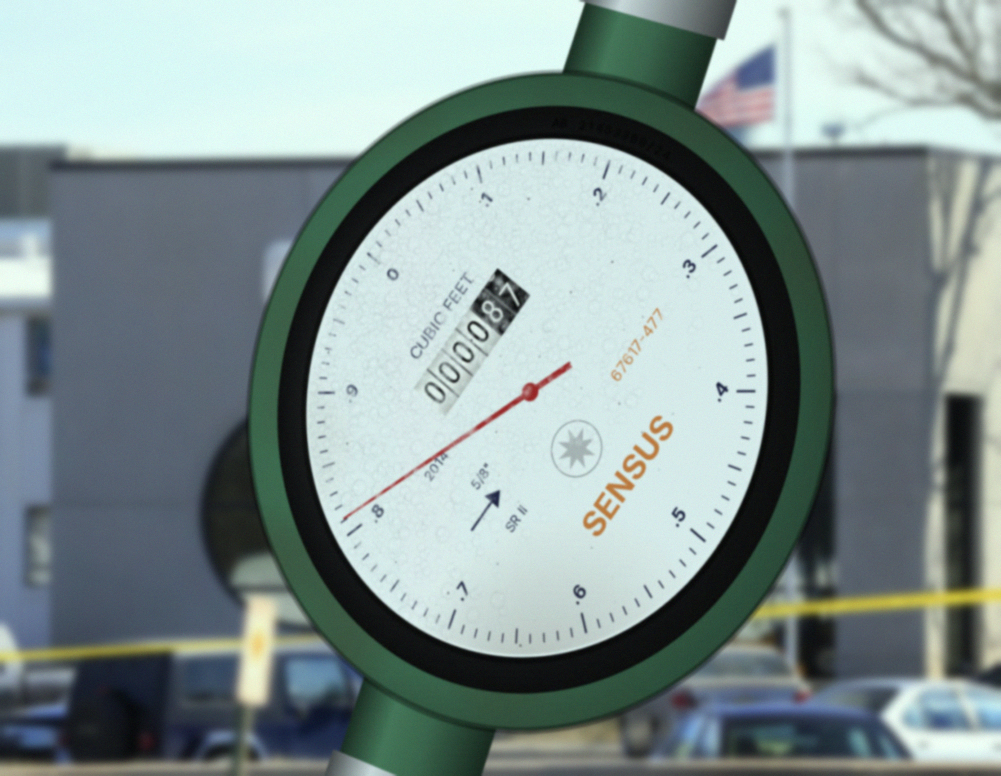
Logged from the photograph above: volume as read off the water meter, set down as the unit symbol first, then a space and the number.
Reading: ft³ 86.81
